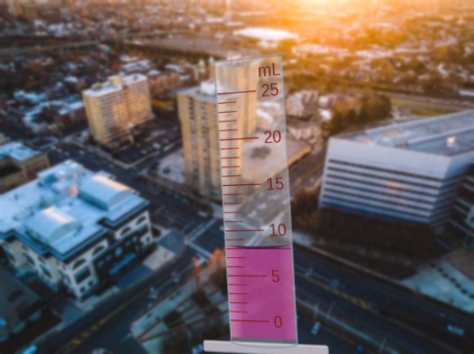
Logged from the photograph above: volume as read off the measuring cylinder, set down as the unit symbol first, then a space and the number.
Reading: mL 8
